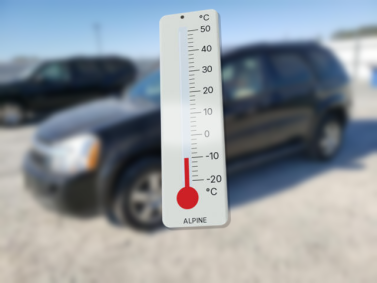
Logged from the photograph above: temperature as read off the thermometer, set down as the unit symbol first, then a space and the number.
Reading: °C -10
